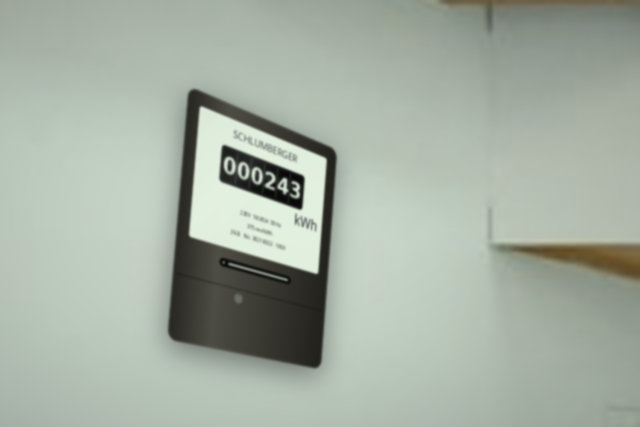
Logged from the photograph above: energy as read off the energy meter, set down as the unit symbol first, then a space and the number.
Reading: kWh 243
